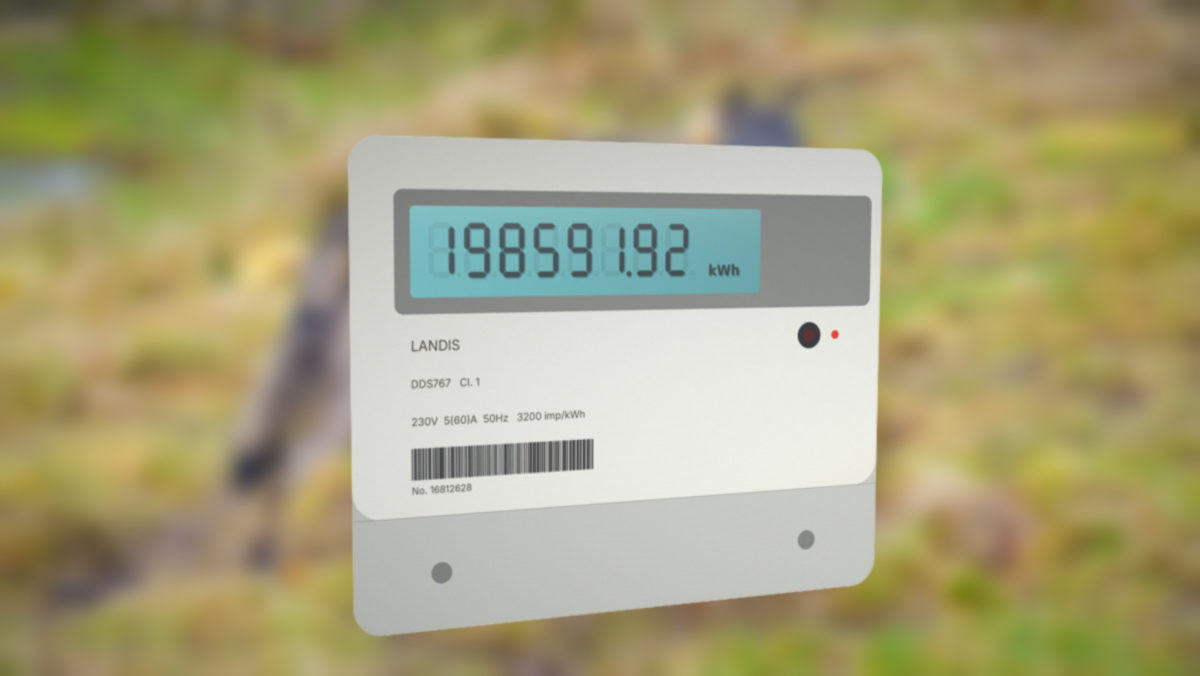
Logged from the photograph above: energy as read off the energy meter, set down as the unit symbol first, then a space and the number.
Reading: kWh 198591.92
